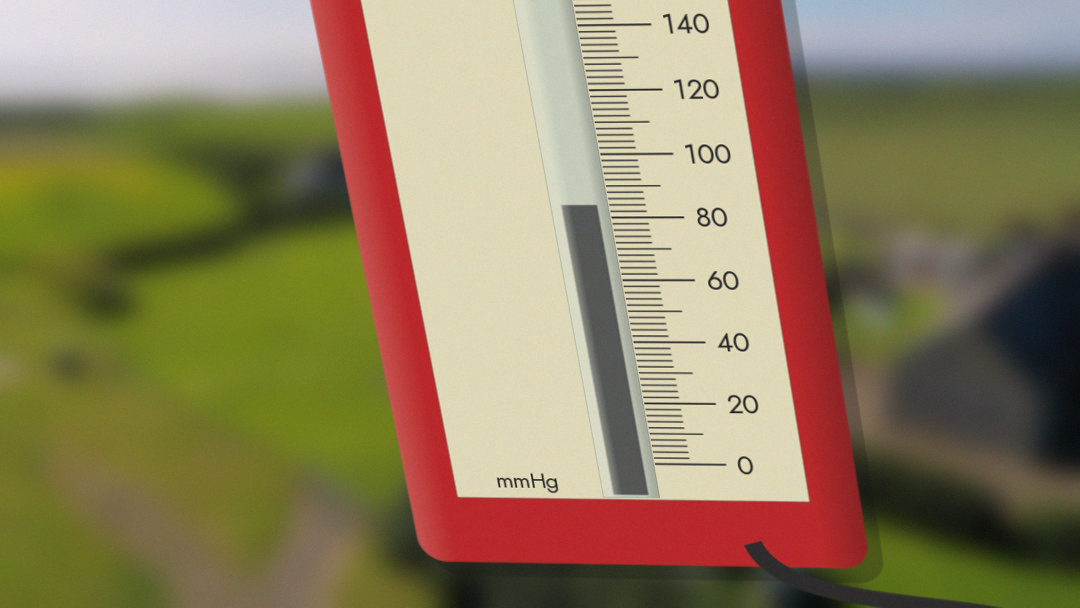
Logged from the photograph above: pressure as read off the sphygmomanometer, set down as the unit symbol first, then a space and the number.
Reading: mmHg 84
